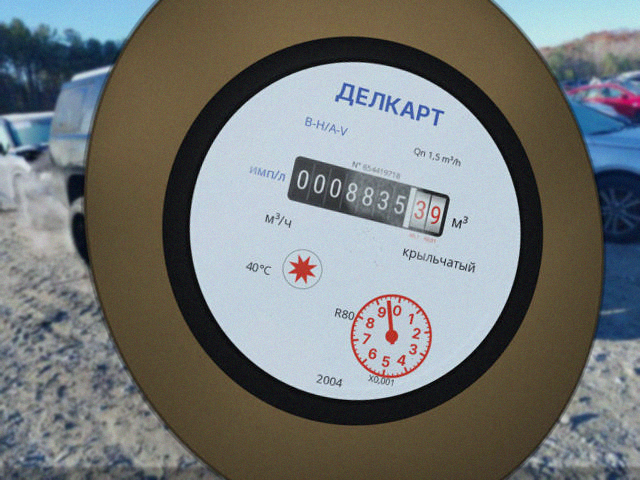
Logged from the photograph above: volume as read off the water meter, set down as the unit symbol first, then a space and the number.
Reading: m³ 8835.389
